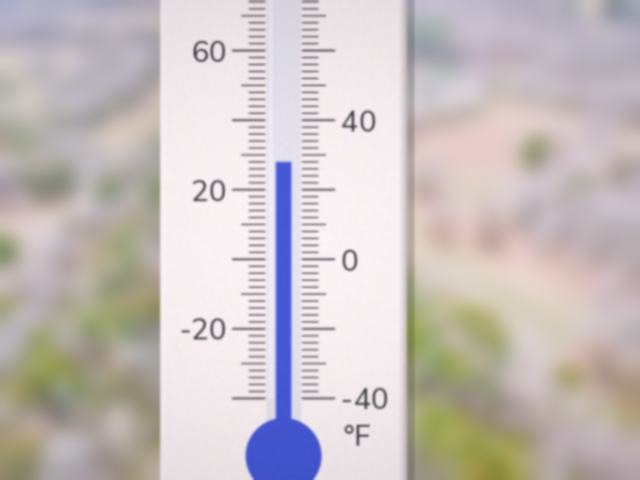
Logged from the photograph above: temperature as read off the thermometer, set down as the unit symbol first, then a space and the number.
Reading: °F 28
